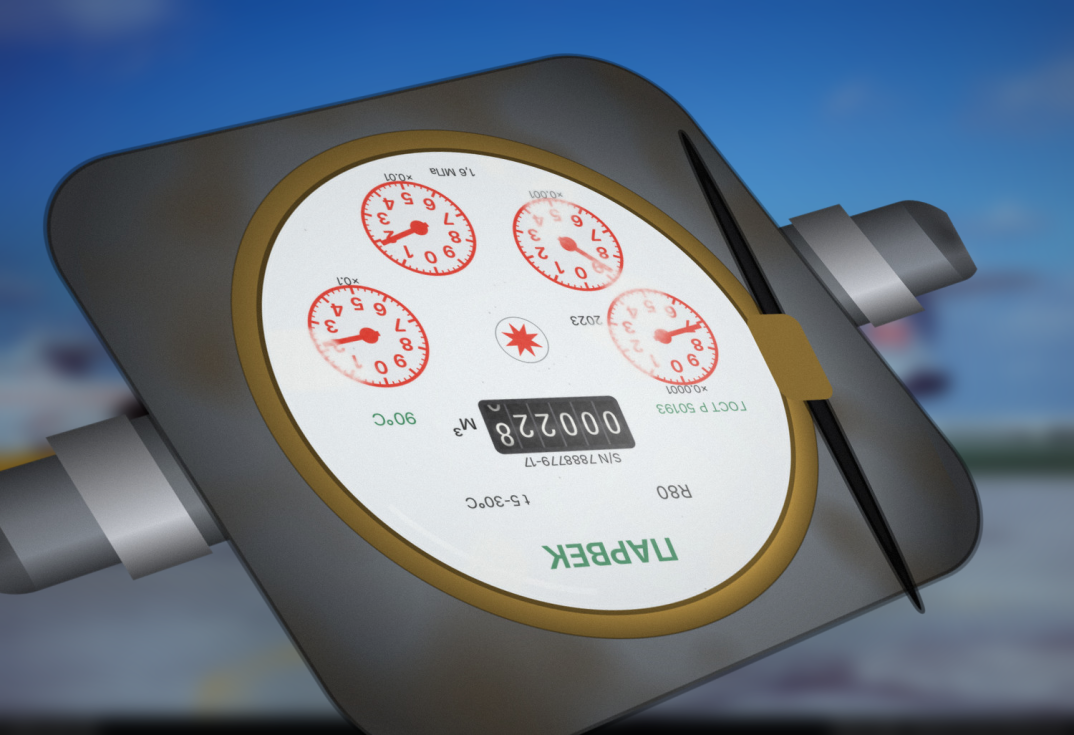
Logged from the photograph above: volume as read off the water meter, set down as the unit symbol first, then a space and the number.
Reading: m³ 228.2187
